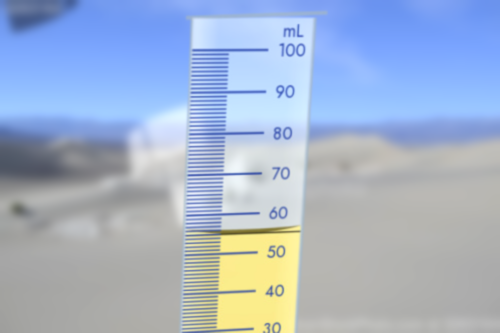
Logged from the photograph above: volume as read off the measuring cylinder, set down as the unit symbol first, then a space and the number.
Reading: mL 55
